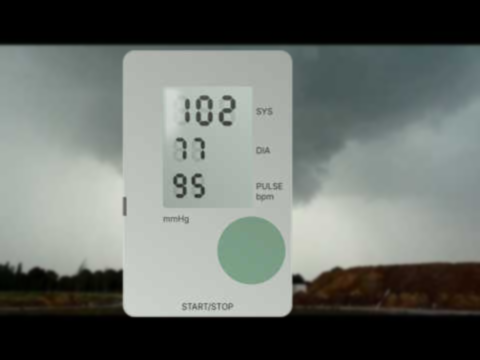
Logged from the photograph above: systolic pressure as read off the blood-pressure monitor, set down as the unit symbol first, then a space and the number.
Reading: mmHg 102
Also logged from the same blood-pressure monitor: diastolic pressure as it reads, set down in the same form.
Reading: mmHg 77
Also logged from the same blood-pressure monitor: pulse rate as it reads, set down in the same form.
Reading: bpm 95
